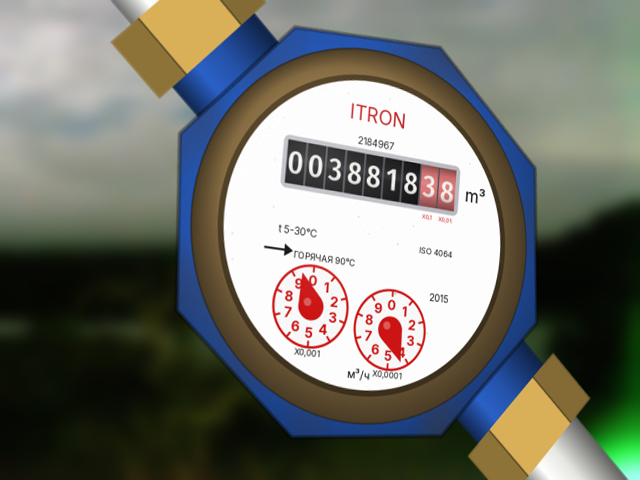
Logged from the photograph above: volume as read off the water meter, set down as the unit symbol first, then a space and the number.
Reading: m³ 38818.3794
